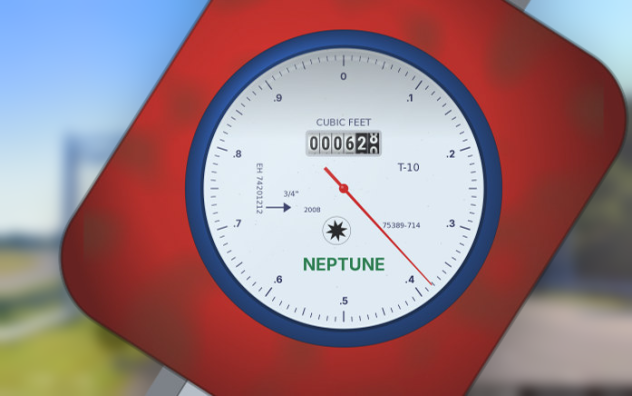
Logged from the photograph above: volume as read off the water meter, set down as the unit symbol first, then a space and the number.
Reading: ft³ 628.38
